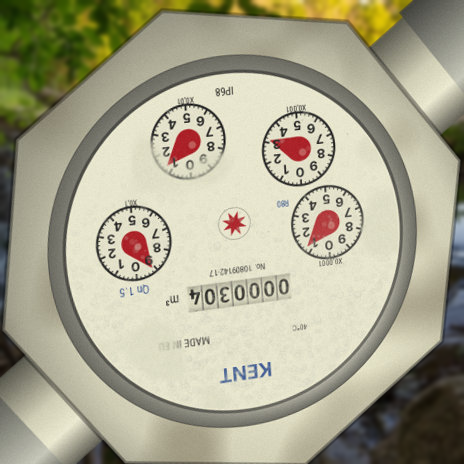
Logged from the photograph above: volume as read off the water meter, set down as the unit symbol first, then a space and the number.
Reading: m³ 303.9131
